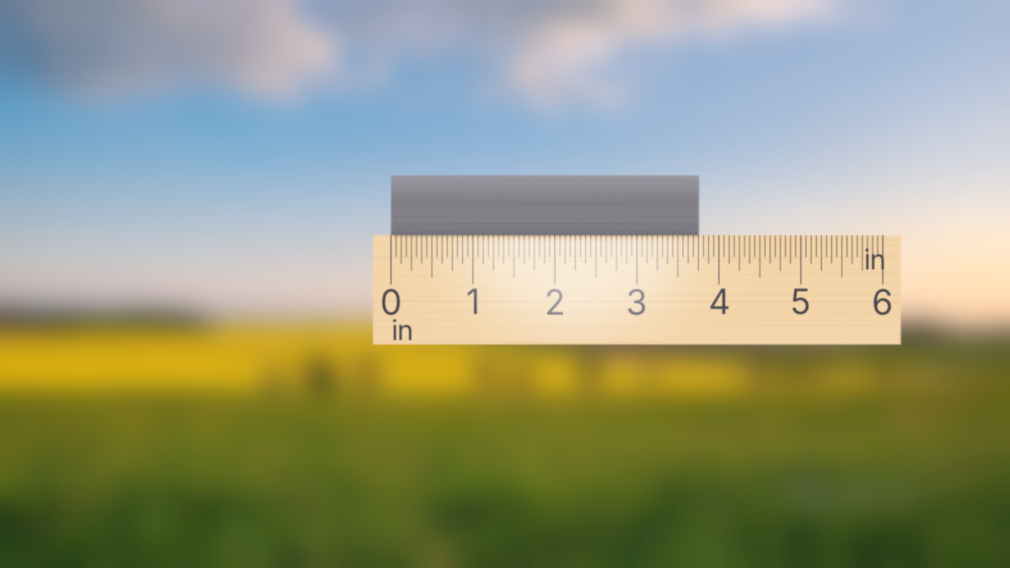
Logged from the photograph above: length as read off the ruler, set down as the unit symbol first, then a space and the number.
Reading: in 3.75
